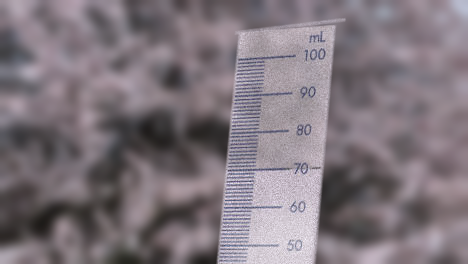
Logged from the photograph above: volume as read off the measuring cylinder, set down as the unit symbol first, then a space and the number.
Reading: mL 70
